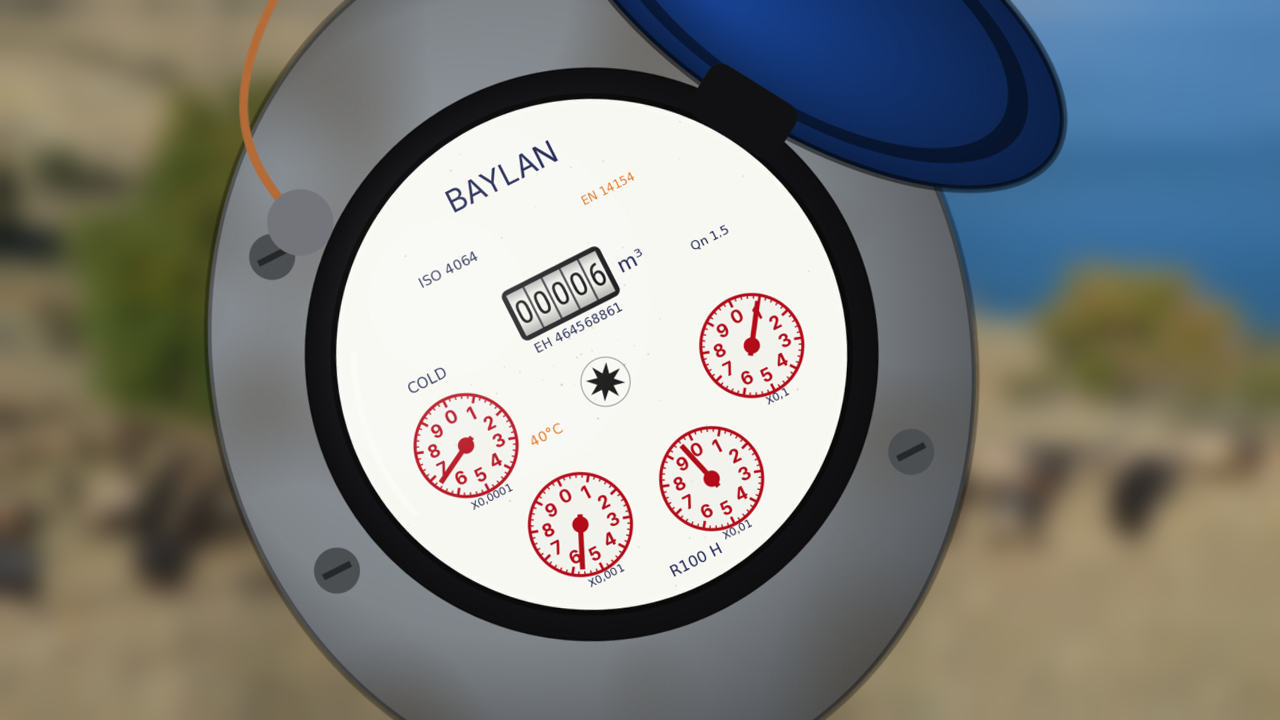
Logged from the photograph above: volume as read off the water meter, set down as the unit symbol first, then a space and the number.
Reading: m³ 6.0956
